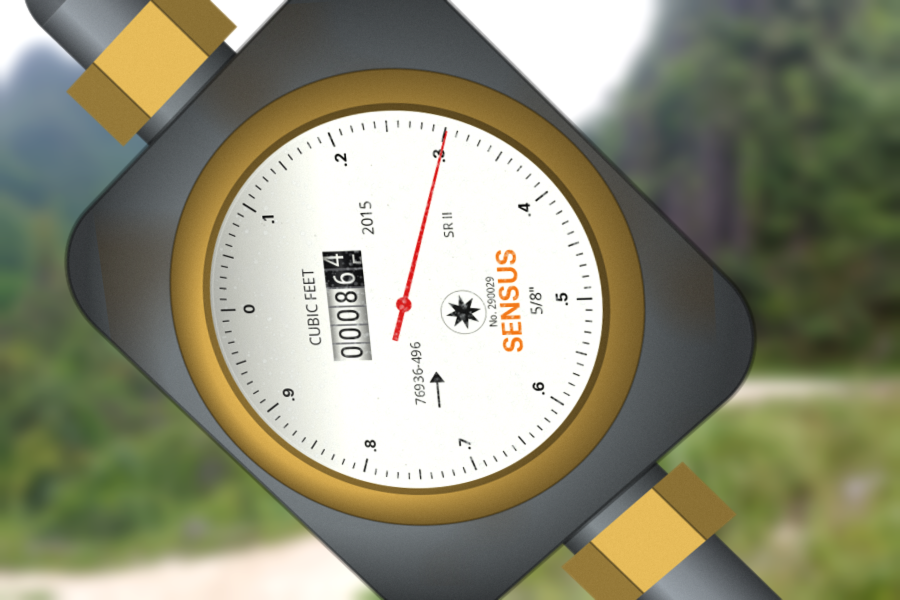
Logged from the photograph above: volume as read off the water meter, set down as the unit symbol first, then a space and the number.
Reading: ft³ 864.30
